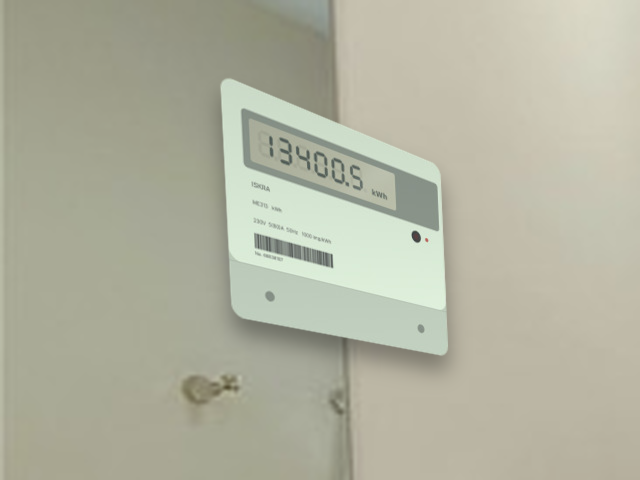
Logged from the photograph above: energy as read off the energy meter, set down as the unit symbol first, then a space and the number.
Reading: kWh 13400.5
